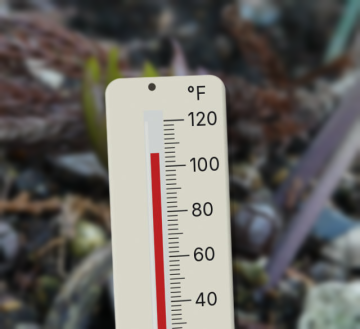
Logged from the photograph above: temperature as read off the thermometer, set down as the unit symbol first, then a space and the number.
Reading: °F 106
